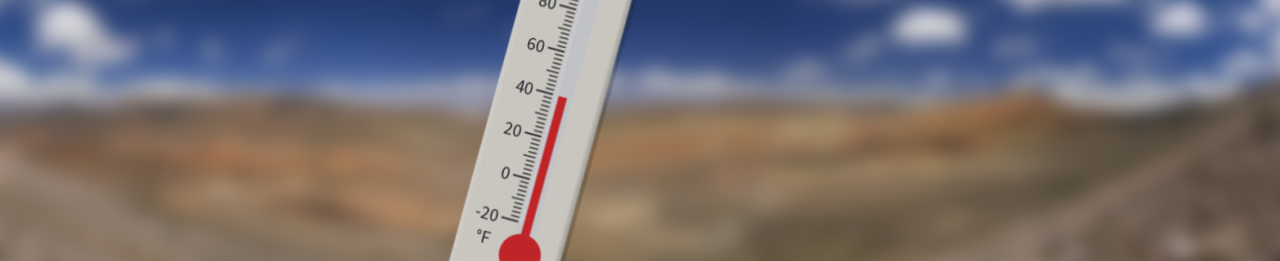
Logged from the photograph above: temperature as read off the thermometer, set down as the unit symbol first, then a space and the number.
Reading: °F 40
